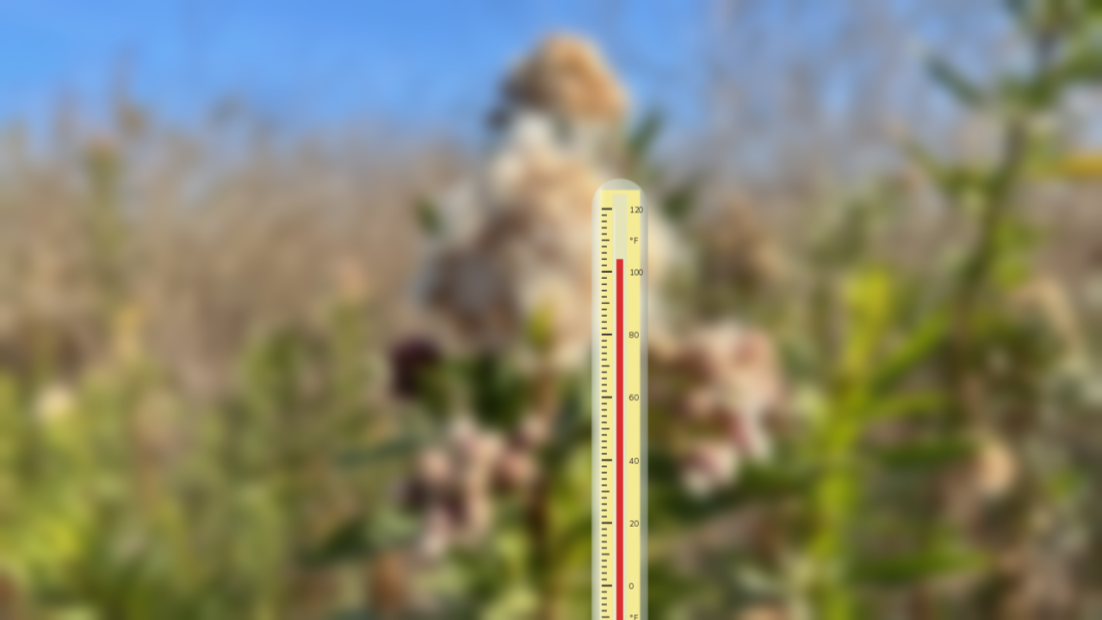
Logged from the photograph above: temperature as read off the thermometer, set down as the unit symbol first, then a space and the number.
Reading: °F 104
